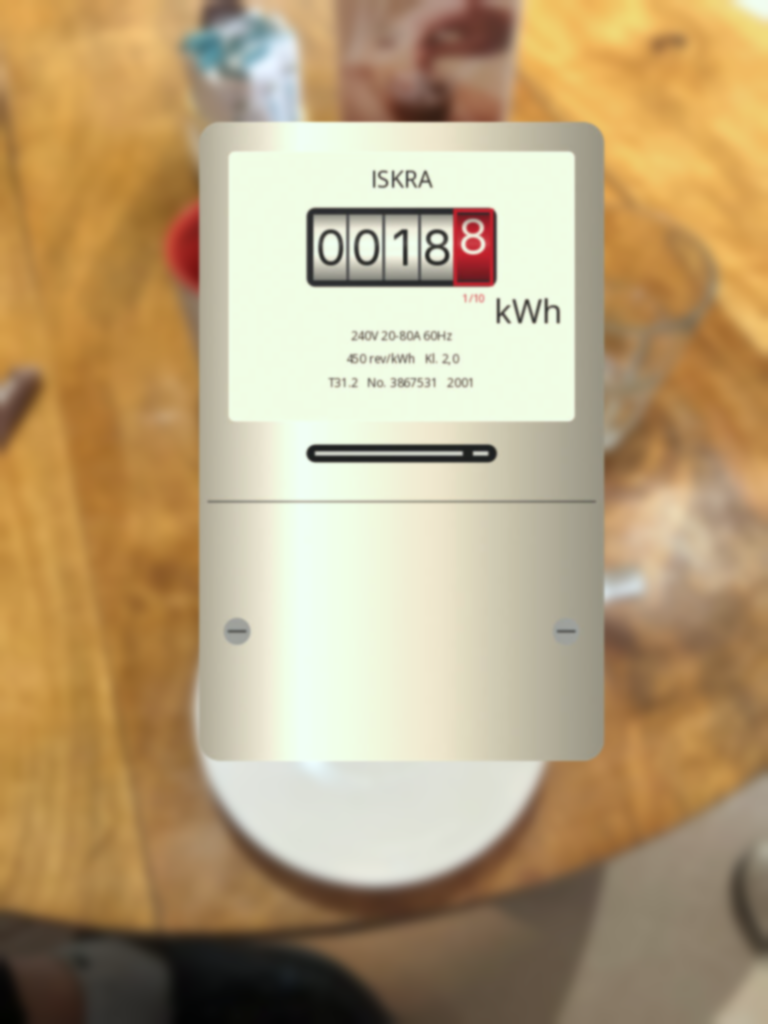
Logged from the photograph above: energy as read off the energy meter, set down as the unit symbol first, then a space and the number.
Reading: kWh 18.8
